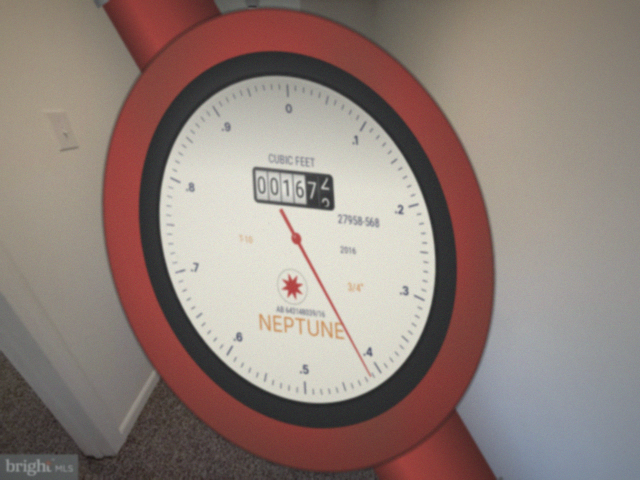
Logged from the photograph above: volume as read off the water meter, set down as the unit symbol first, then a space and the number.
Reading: ft³ 1672.41
